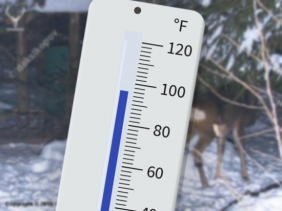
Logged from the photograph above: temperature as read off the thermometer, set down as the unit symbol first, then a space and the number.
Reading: °F 96
